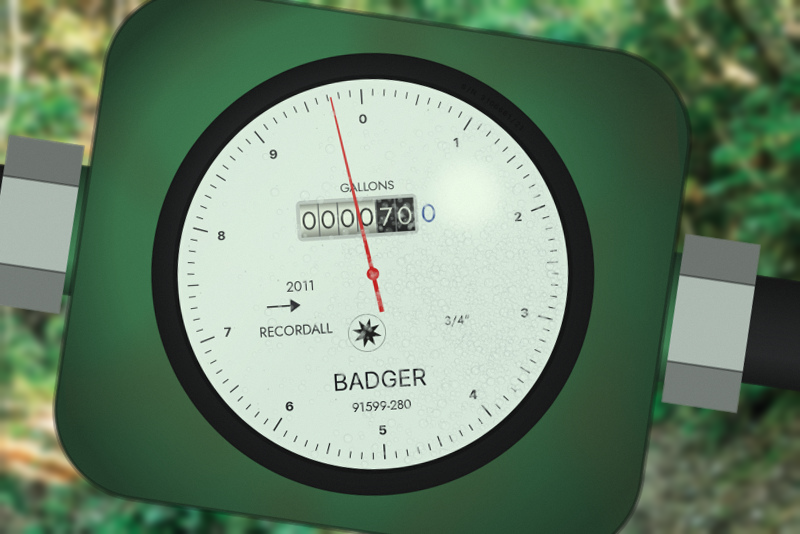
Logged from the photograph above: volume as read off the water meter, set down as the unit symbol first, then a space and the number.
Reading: gal 699.7
